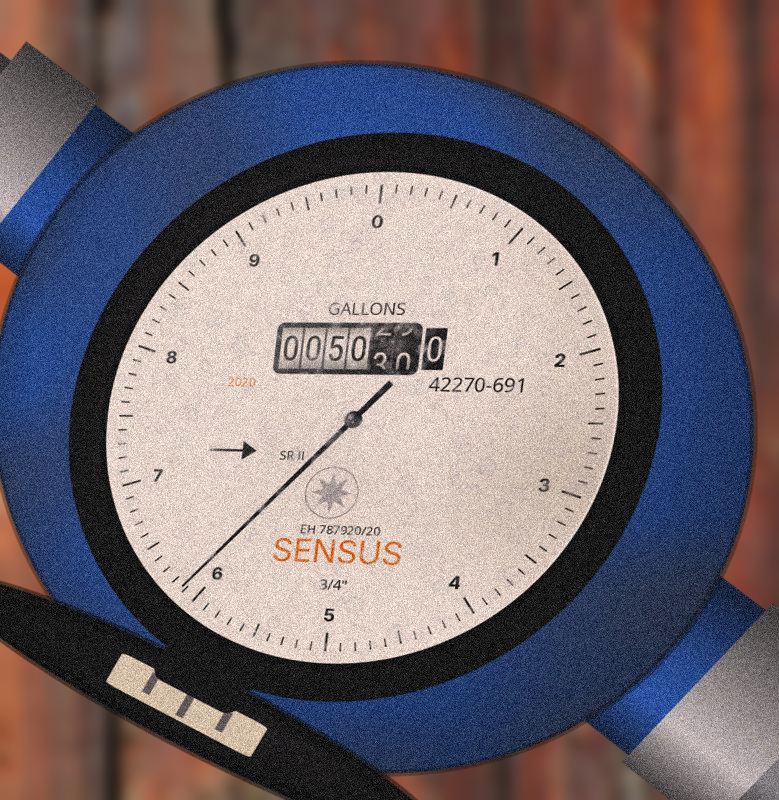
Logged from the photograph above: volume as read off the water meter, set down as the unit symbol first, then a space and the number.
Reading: gal 50296.1
